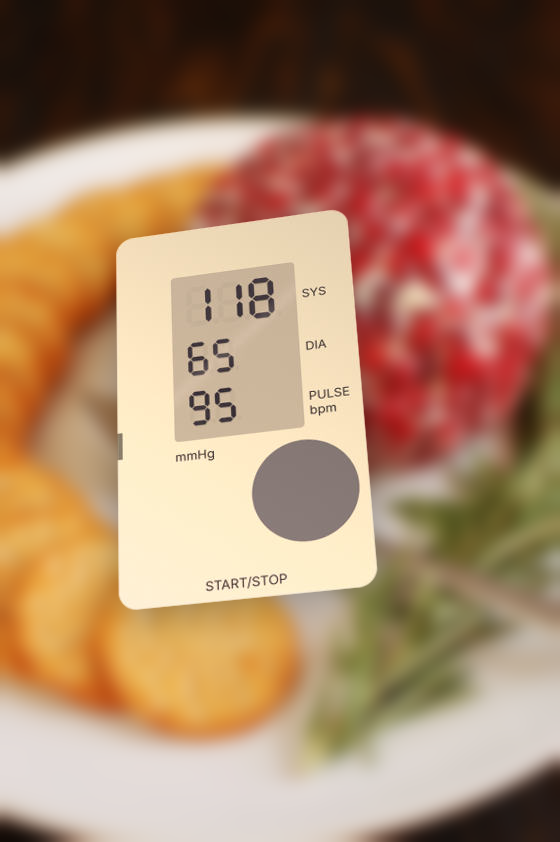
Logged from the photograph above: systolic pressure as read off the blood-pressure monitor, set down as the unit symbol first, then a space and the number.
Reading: mmHg 118
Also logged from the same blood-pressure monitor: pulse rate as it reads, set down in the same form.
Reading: bpm 95
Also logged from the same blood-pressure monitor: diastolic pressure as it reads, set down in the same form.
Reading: mmHg 65
